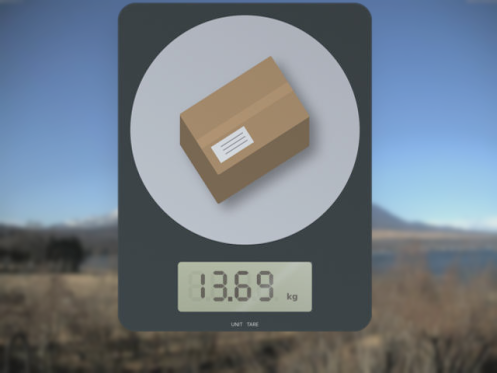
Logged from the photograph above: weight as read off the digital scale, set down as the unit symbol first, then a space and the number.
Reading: kg 13.69
